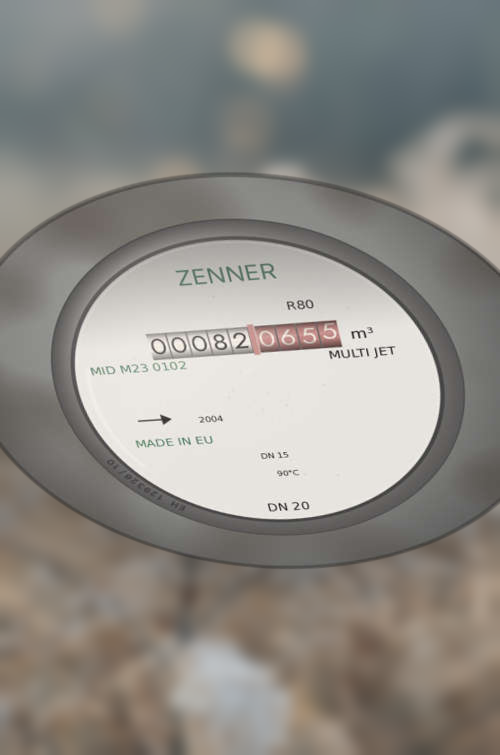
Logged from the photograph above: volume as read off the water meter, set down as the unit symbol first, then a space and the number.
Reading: m³ 82.0655
